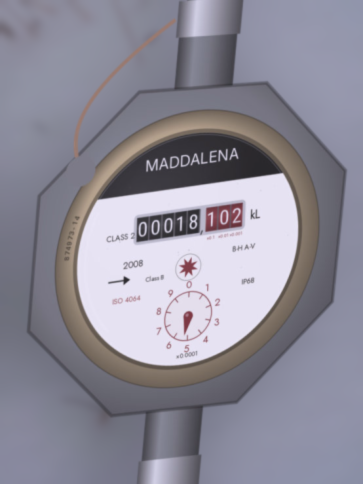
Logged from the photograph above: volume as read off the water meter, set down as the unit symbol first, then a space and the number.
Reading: kL 18.1025
